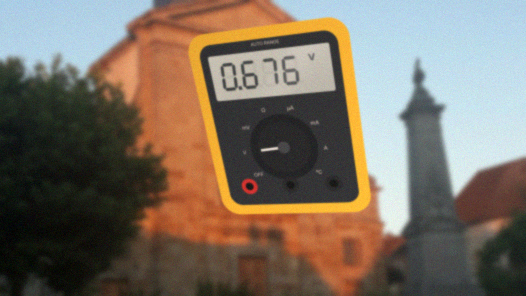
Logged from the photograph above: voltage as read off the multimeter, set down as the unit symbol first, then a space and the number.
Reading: V 0.676
